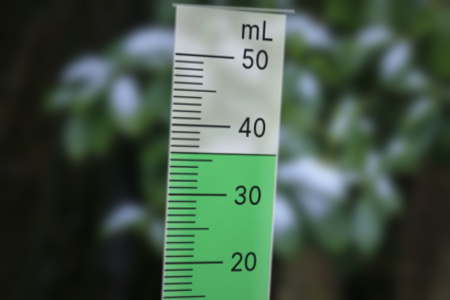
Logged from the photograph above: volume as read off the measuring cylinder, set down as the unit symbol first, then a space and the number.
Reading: mL 36
